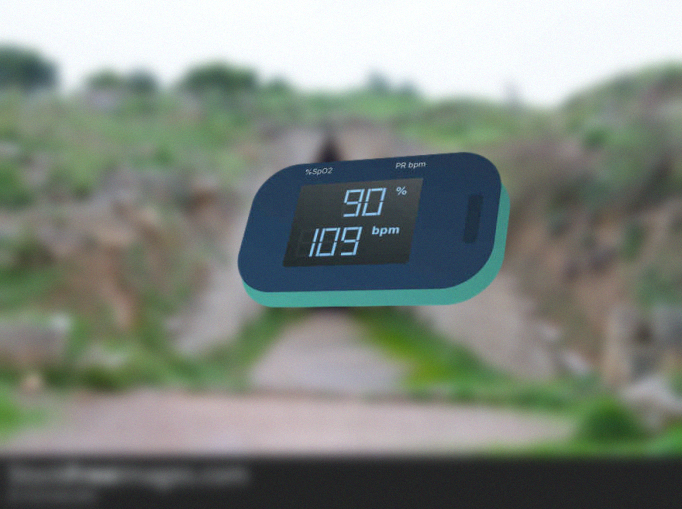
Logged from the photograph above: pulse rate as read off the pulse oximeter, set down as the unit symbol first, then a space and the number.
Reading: bpm 109
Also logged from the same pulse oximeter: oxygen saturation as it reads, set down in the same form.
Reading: % 90
